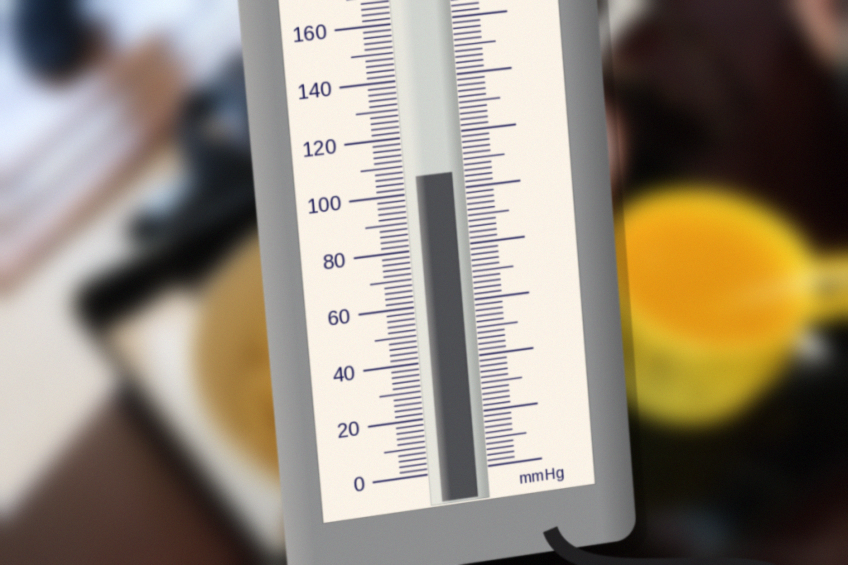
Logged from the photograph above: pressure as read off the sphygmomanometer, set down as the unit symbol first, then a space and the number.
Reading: mmHg 106
